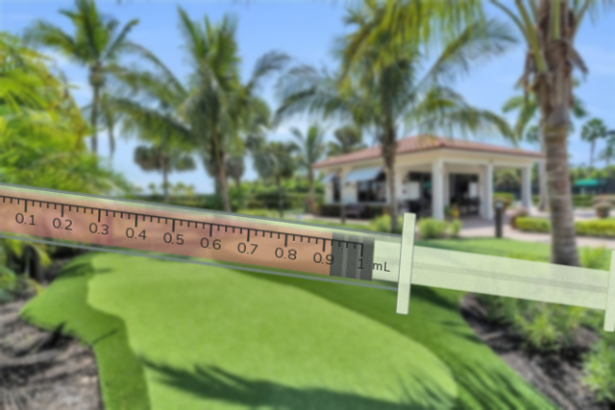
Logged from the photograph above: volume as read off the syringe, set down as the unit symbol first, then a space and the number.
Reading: mL 0.92
